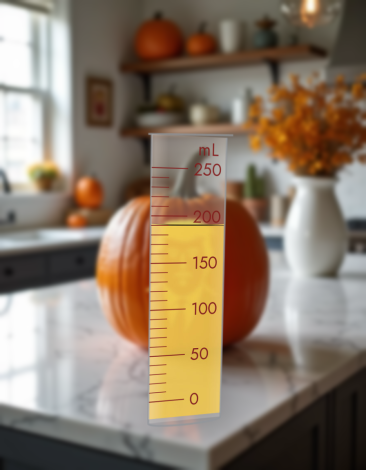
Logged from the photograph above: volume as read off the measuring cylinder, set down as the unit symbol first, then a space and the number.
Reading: mL 190
